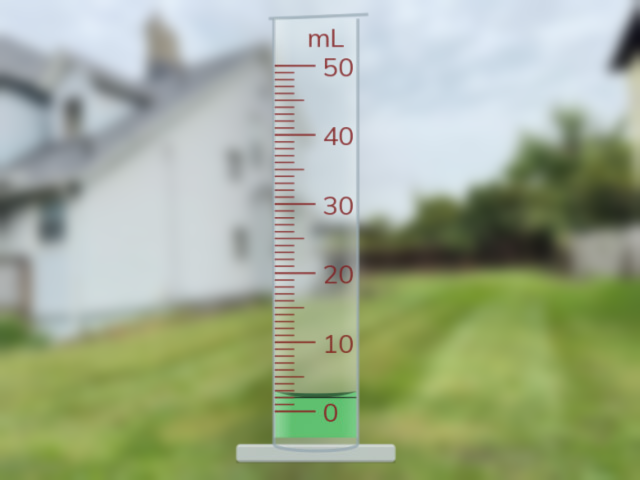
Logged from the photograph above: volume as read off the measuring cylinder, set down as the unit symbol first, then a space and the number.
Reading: mL 2
